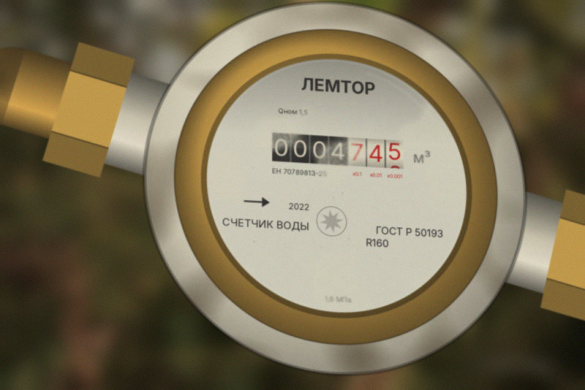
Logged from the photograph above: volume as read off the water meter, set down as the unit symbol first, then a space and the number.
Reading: m³ 4.745
